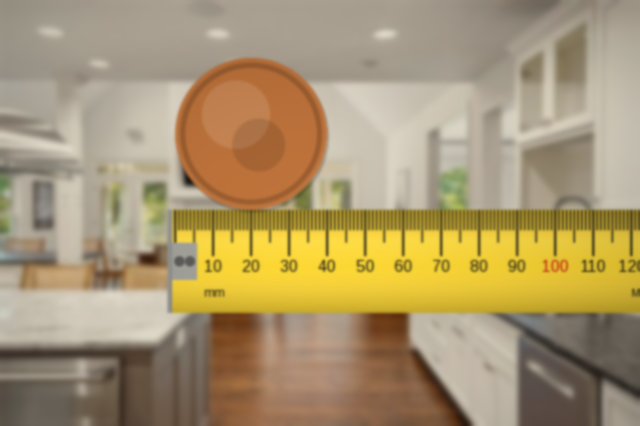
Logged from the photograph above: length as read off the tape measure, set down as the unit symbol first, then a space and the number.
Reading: mm 40
